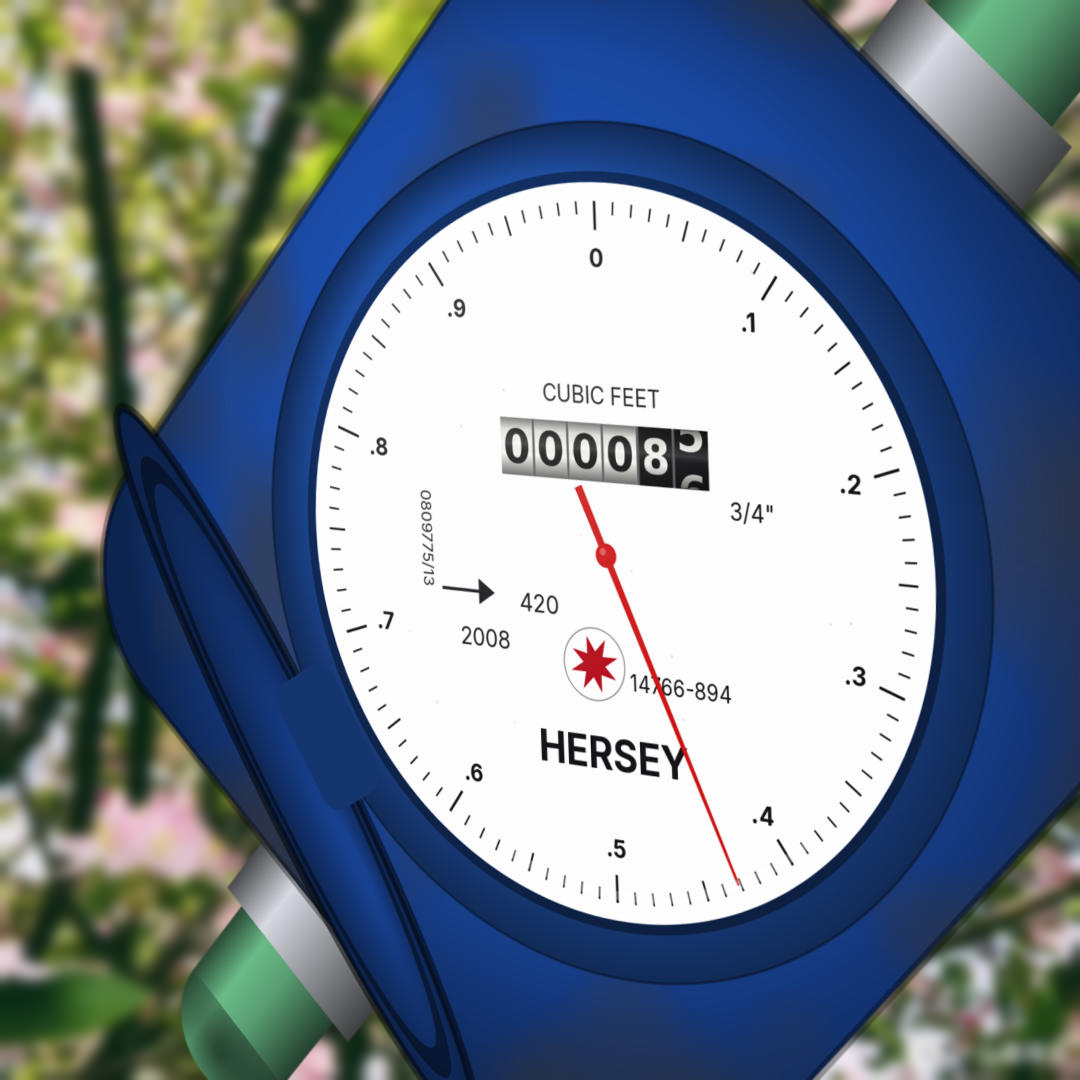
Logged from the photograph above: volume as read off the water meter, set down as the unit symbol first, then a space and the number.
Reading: ft³ 85.43
